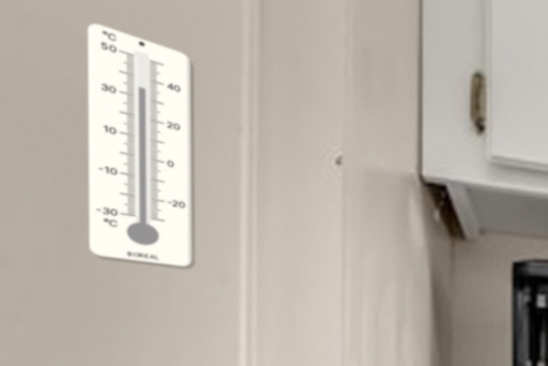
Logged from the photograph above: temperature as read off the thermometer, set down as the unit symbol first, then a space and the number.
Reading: °C 35
